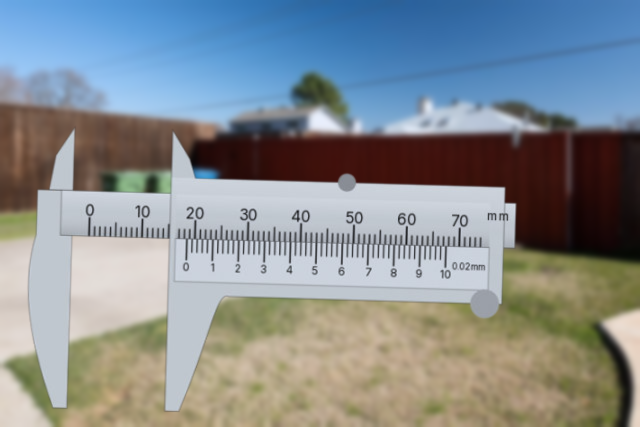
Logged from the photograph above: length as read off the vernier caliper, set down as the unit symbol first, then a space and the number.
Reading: mm 18.5
